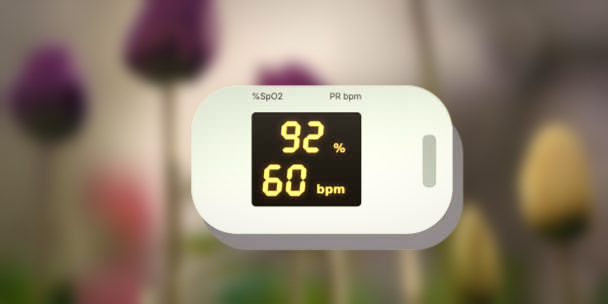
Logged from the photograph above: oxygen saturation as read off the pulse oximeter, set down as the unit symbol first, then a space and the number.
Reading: % 92
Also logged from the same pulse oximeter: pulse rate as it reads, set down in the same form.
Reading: bpm 60
